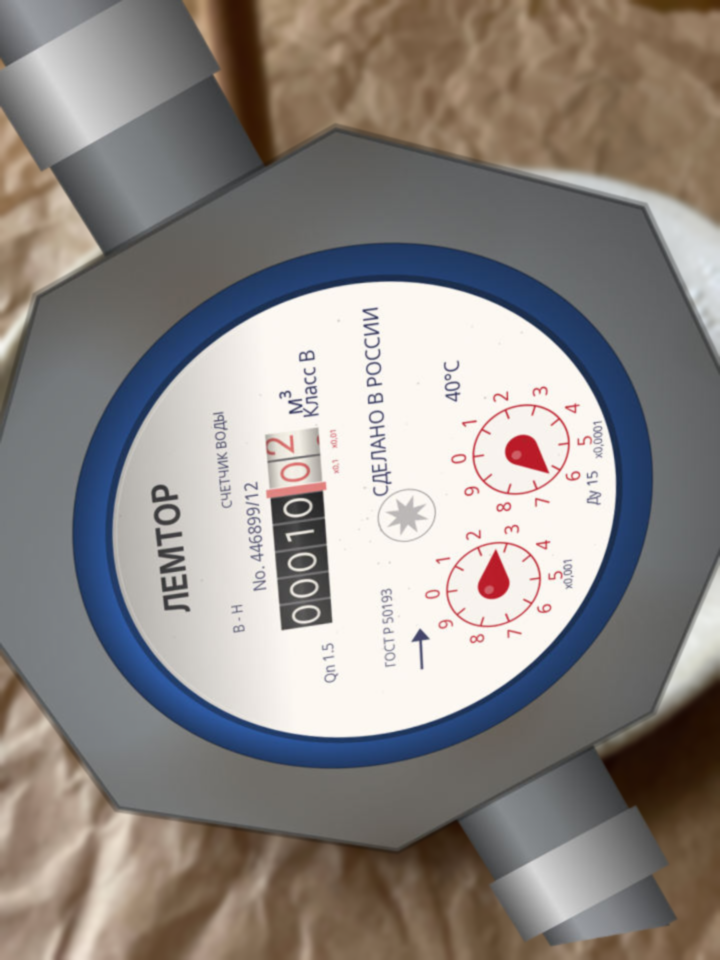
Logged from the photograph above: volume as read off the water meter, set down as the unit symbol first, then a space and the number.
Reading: m³ 10.0226
